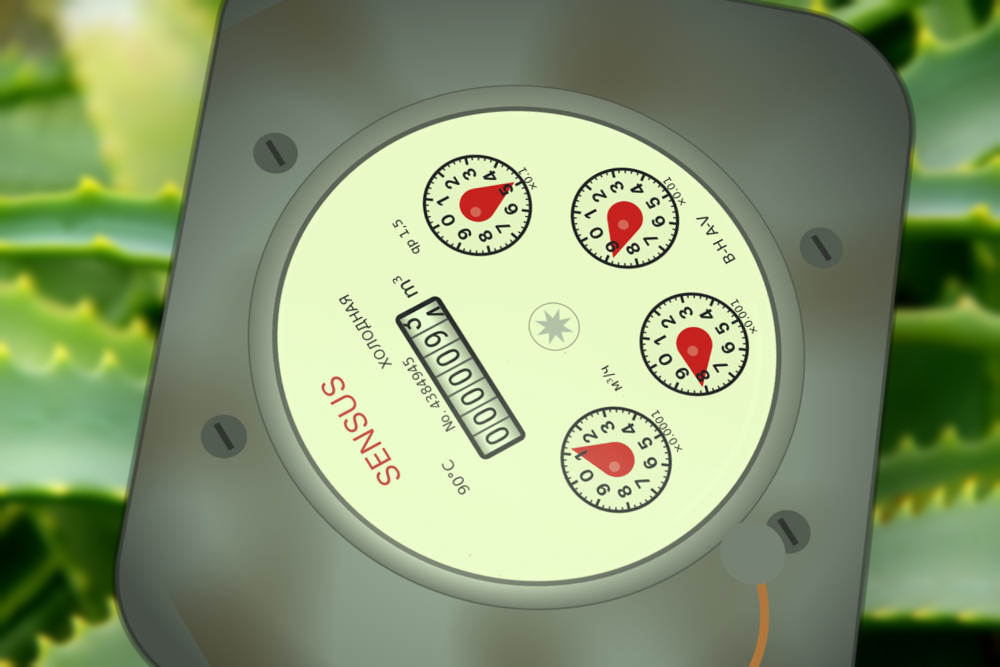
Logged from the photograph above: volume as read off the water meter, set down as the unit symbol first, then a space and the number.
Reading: m³ 93.4881
